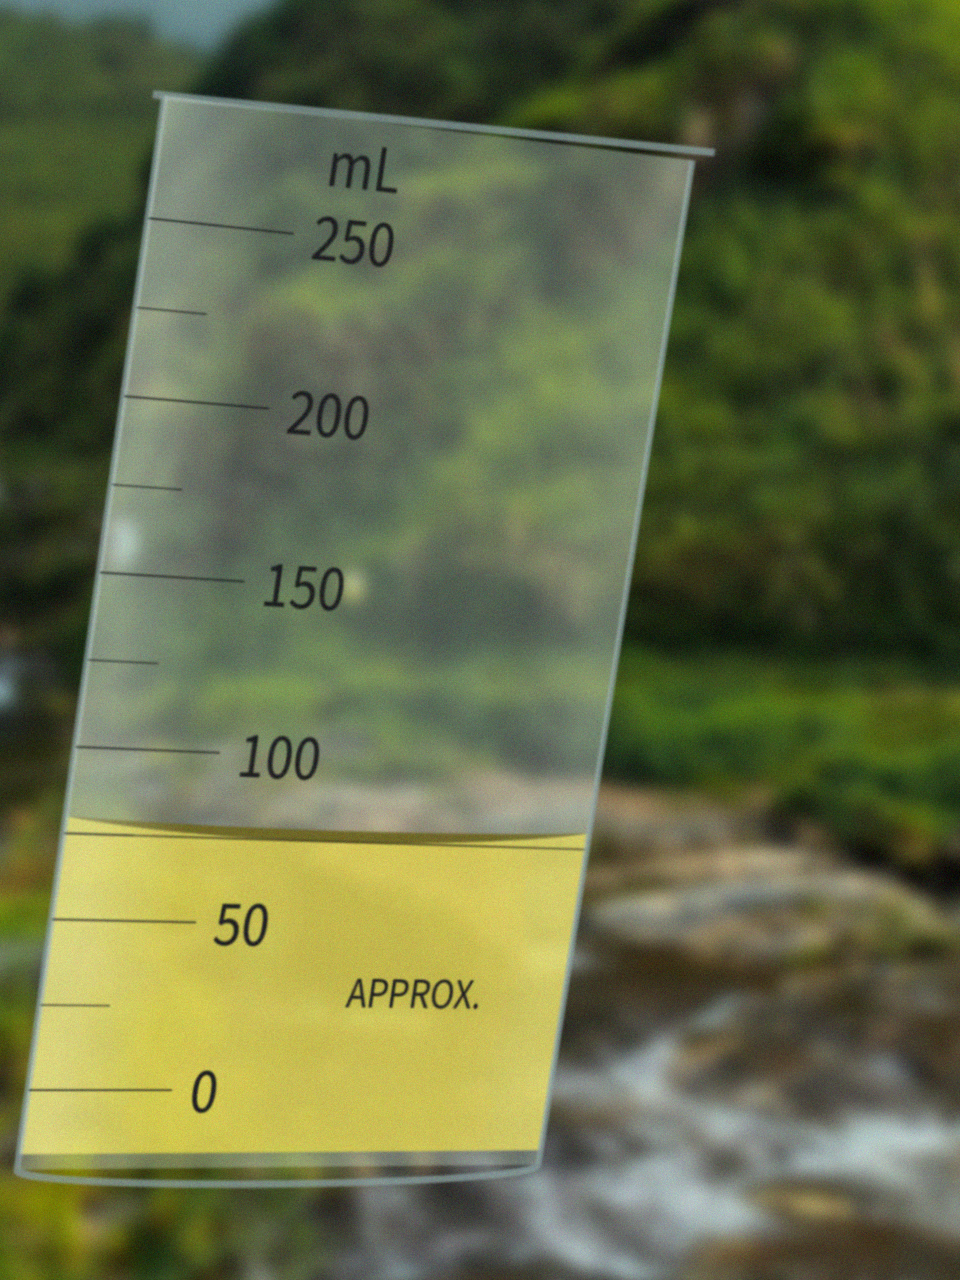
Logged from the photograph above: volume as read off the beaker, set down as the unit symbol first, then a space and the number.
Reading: mL 75
